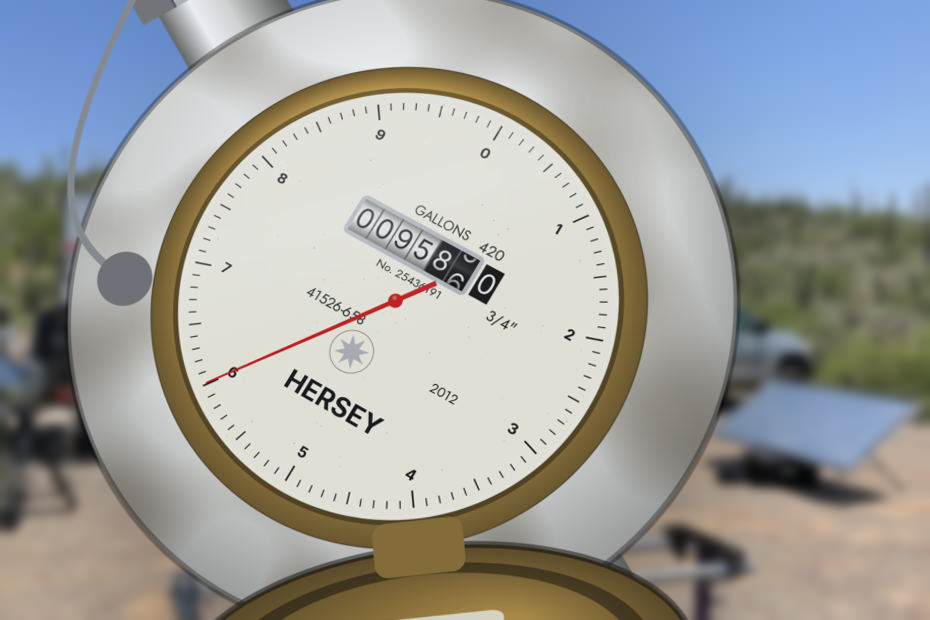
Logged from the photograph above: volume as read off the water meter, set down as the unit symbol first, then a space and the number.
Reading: gal 95856.0
